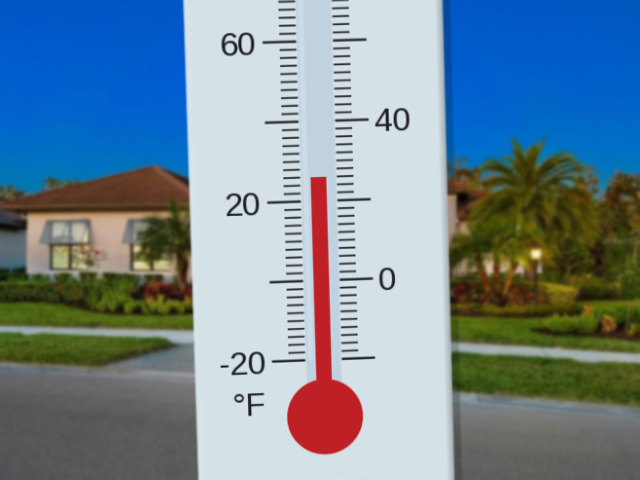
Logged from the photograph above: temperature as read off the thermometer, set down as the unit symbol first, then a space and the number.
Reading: °F 26
